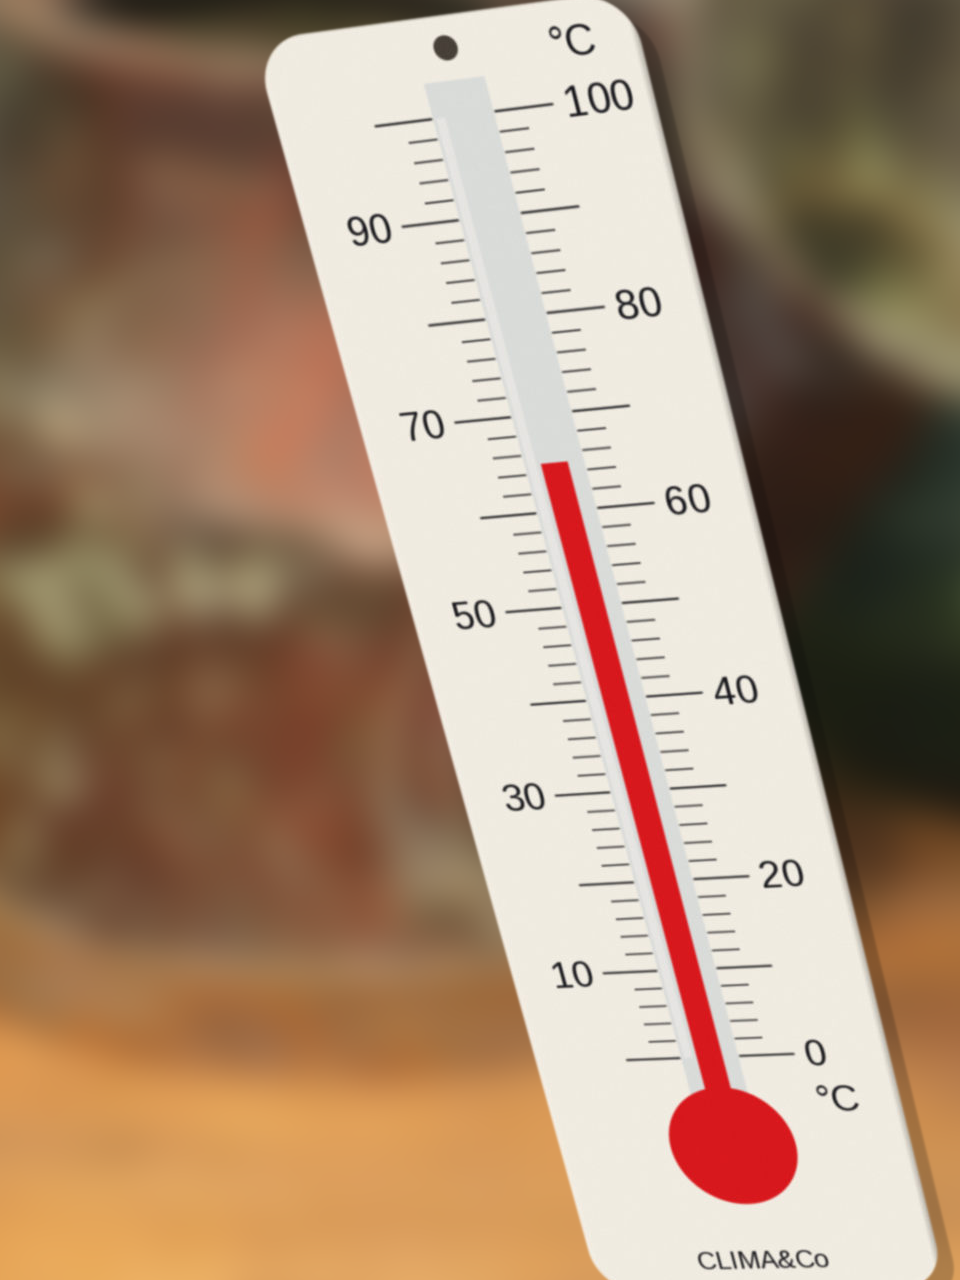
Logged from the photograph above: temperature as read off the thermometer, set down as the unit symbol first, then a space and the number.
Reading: °C 65
